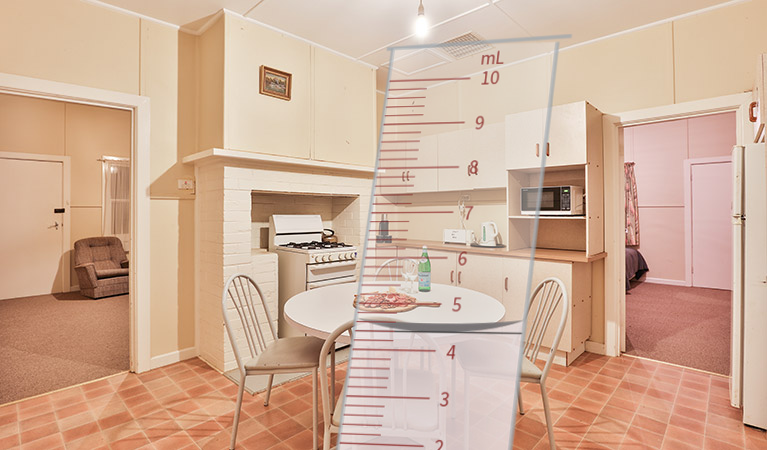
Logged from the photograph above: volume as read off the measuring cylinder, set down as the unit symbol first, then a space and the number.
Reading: mL 4.4
